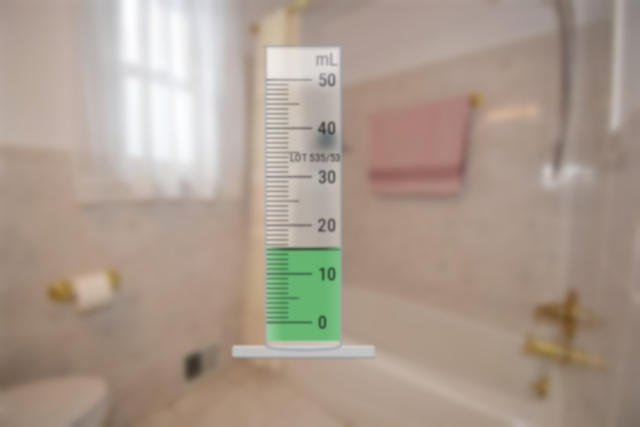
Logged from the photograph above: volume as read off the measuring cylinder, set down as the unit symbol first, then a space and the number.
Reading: mL 15
